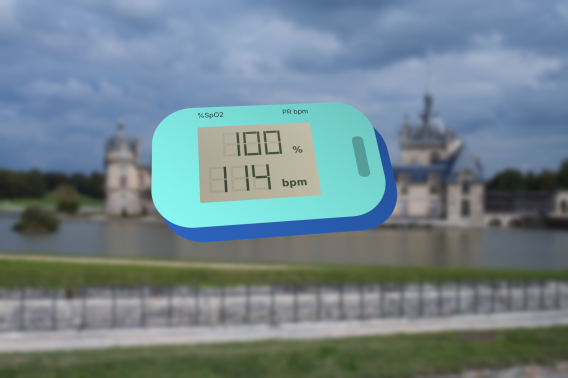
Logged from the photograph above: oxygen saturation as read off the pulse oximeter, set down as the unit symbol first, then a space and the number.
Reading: % 100
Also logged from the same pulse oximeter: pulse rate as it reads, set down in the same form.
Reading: bpm 114
